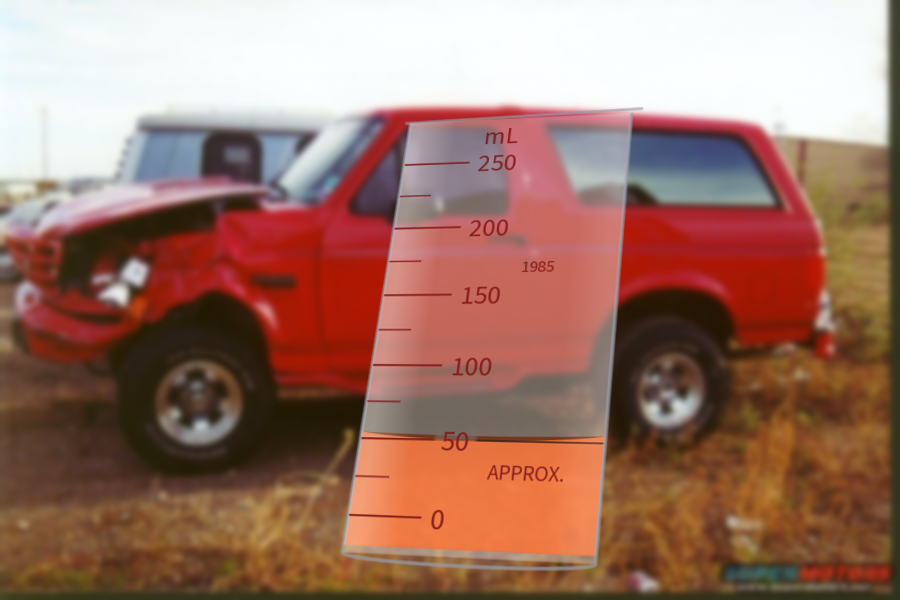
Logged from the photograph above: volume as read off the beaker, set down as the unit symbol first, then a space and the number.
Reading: mL 50
